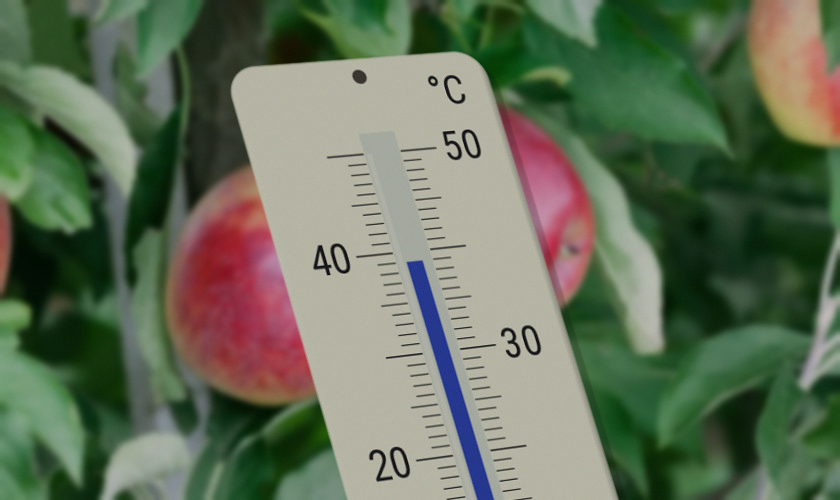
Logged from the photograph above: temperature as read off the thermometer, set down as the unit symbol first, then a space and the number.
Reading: °C 39
